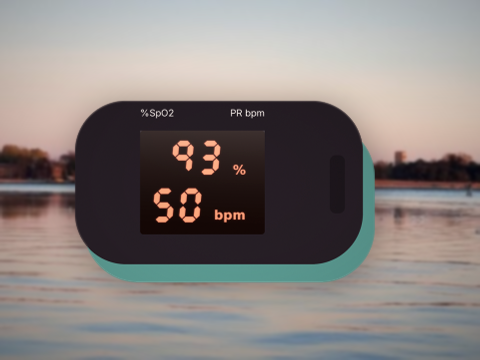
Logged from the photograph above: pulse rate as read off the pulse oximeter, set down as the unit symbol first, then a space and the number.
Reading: bpm 50
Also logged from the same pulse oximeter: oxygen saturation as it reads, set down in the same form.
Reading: % 93
